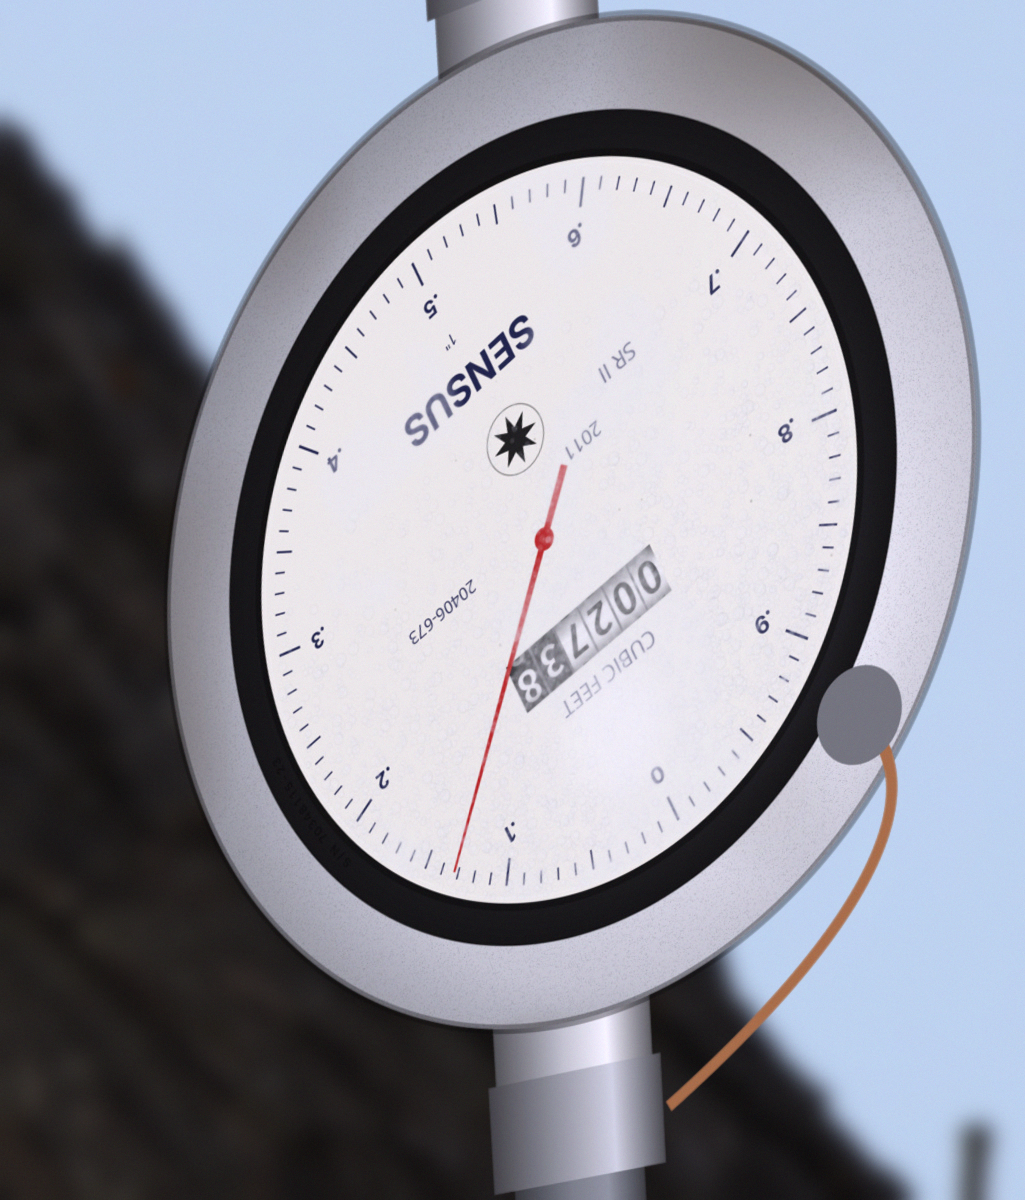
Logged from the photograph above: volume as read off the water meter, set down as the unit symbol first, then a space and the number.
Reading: ft³ 2738.13
